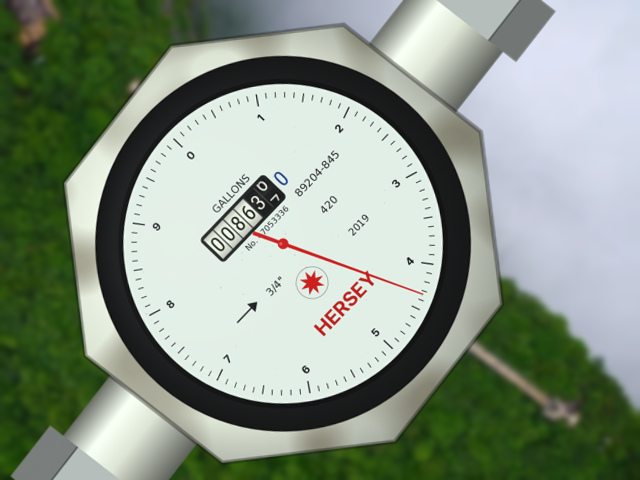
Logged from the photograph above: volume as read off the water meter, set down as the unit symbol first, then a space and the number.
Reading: gal 86364.3
